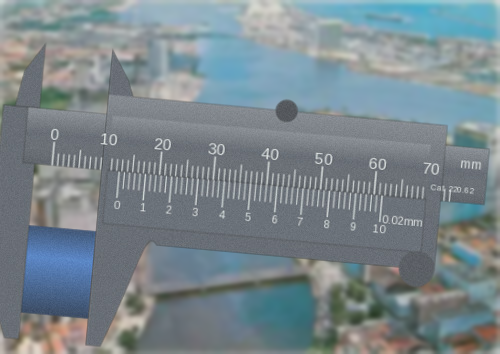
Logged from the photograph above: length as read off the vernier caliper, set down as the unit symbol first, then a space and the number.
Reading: mm 12.5
